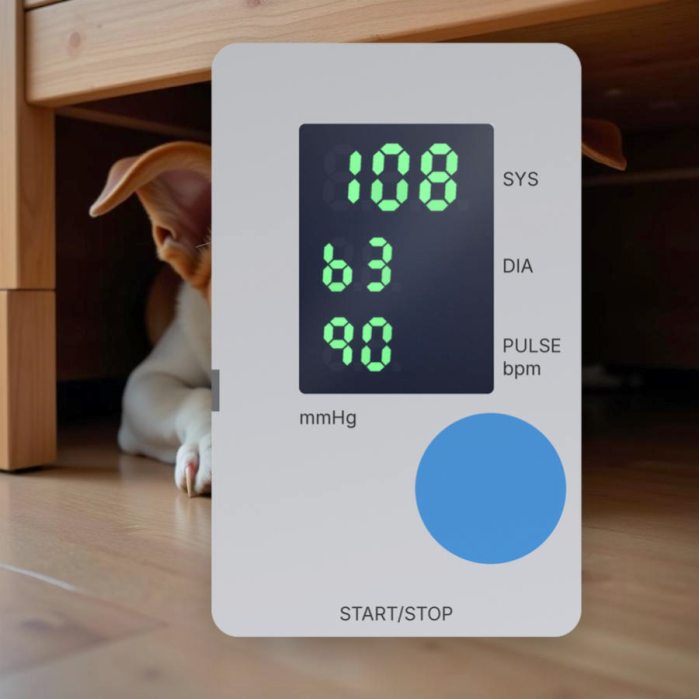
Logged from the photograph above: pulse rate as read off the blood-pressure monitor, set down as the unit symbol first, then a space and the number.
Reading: bpm 90
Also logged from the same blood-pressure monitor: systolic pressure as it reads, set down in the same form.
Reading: mmHg 108
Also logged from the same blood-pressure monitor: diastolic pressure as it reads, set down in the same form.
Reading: mmHg 63
